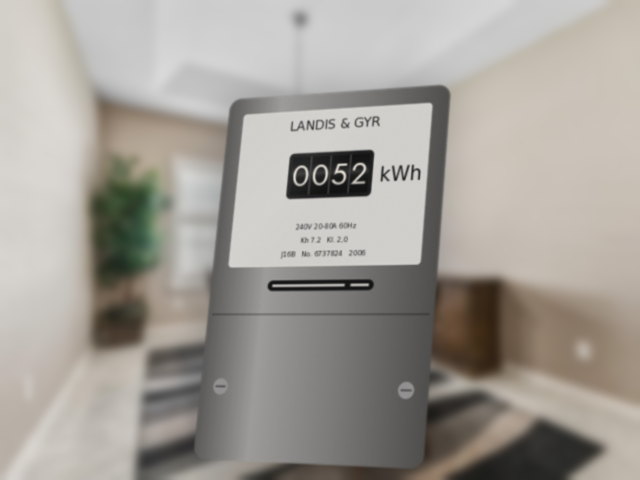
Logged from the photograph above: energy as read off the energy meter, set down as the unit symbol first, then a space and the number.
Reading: kWh 52
